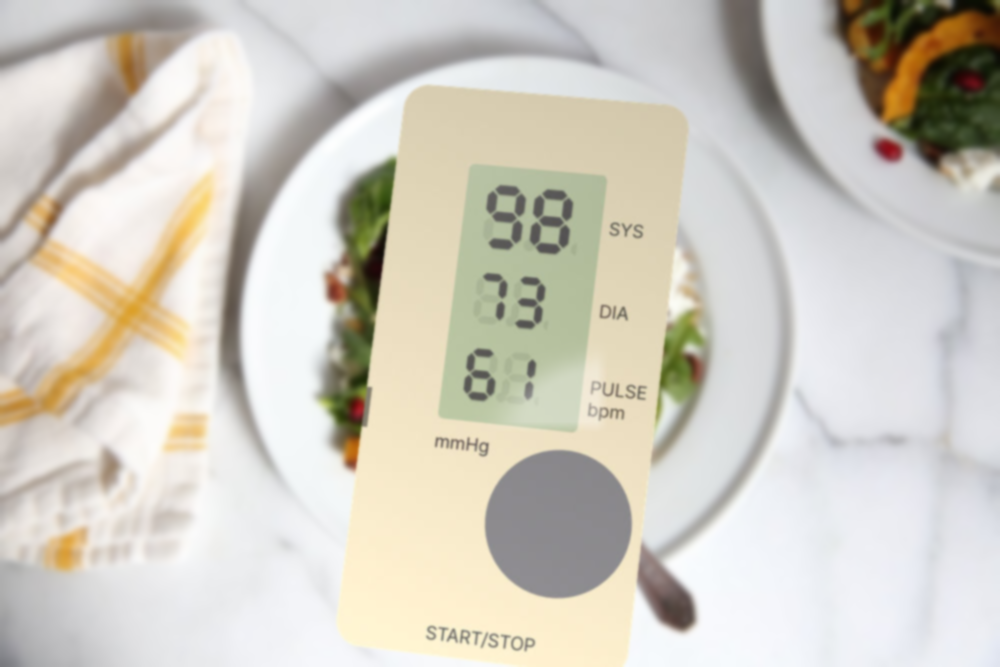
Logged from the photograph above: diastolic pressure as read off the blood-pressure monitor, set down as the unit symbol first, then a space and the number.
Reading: mmHg 73
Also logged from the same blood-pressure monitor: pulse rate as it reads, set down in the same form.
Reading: bpm 61
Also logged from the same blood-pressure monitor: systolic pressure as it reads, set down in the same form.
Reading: mmHg 98
